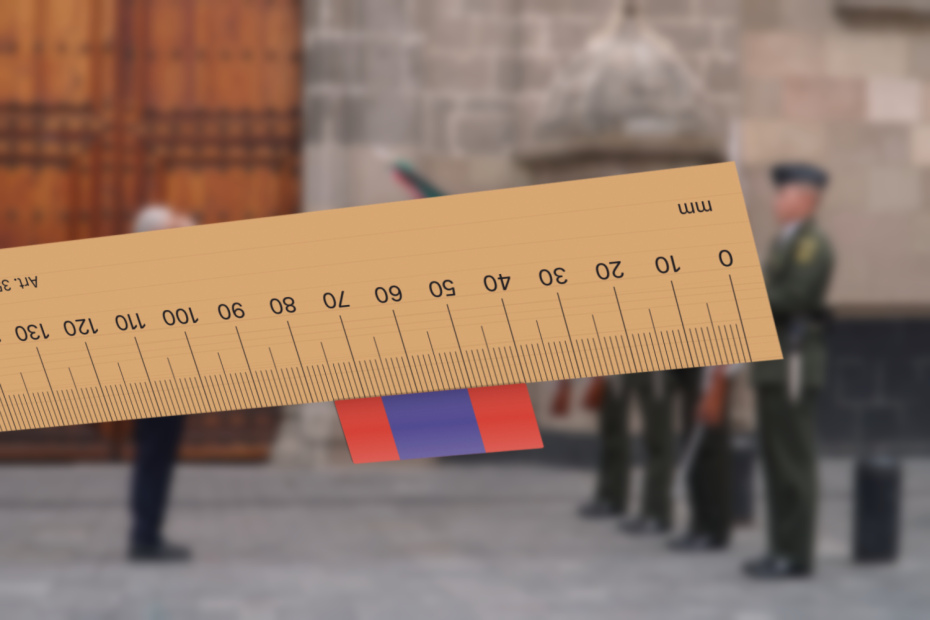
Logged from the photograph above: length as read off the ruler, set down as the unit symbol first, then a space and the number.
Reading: mm 36
